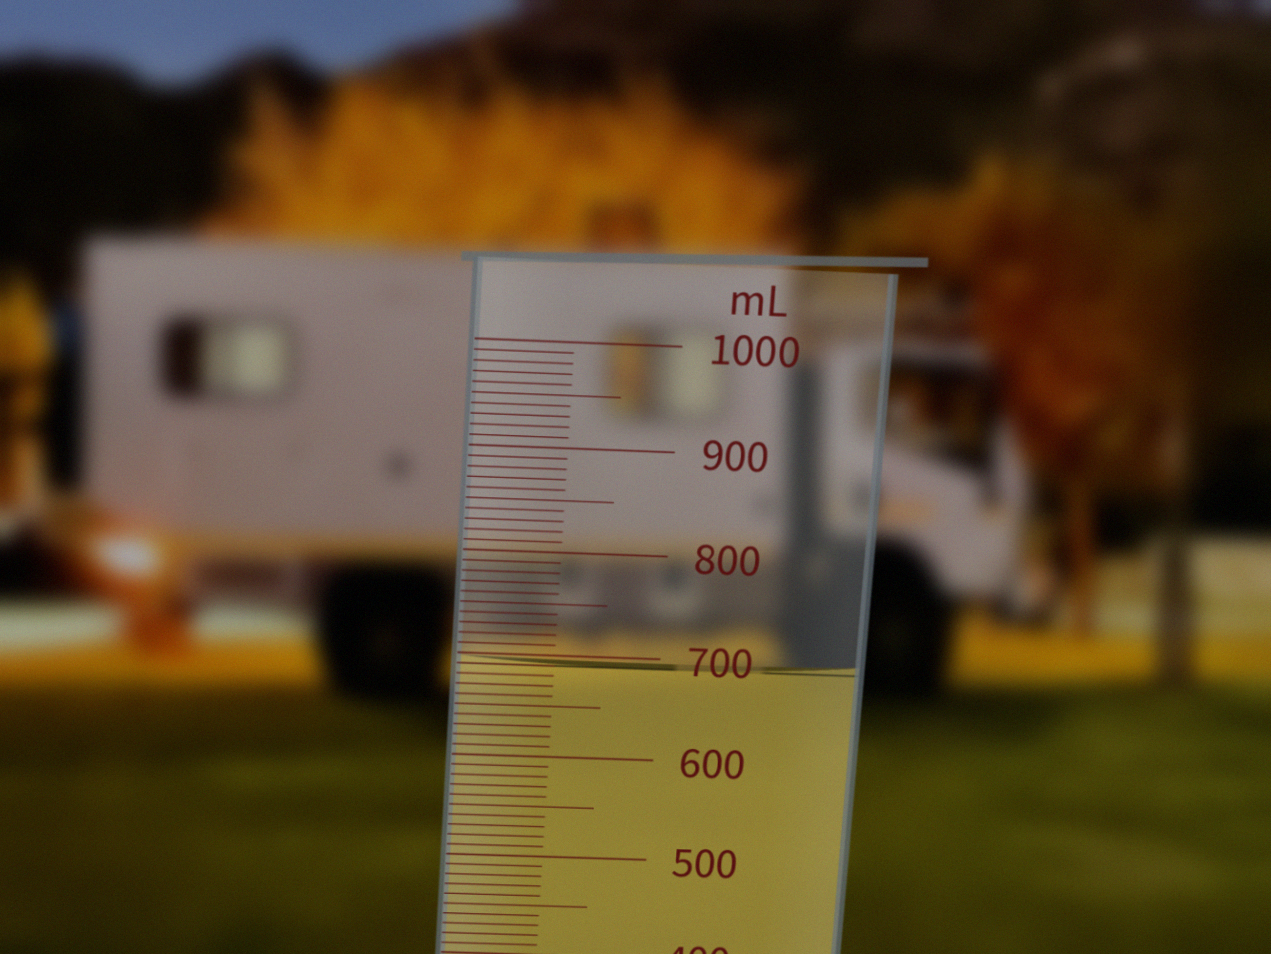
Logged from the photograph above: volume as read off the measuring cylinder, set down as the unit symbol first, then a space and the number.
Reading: mL 690
